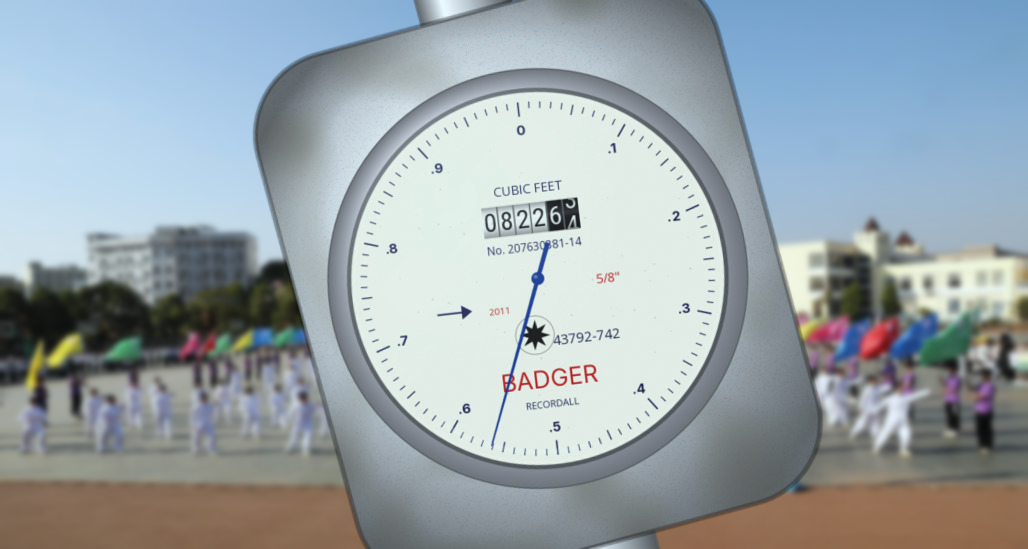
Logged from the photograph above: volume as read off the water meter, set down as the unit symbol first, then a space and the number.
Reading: ft³ 82263.56
